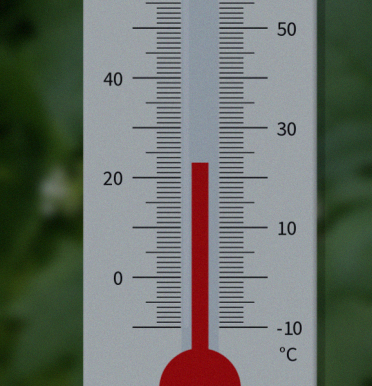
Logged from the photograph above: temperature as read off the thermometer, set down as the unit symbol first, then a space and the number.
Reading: °C 23
